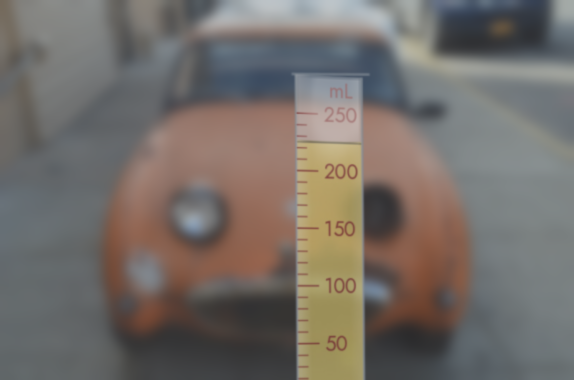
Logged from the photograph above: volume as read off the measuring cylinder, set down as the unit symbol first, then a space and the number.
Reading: mL 225
